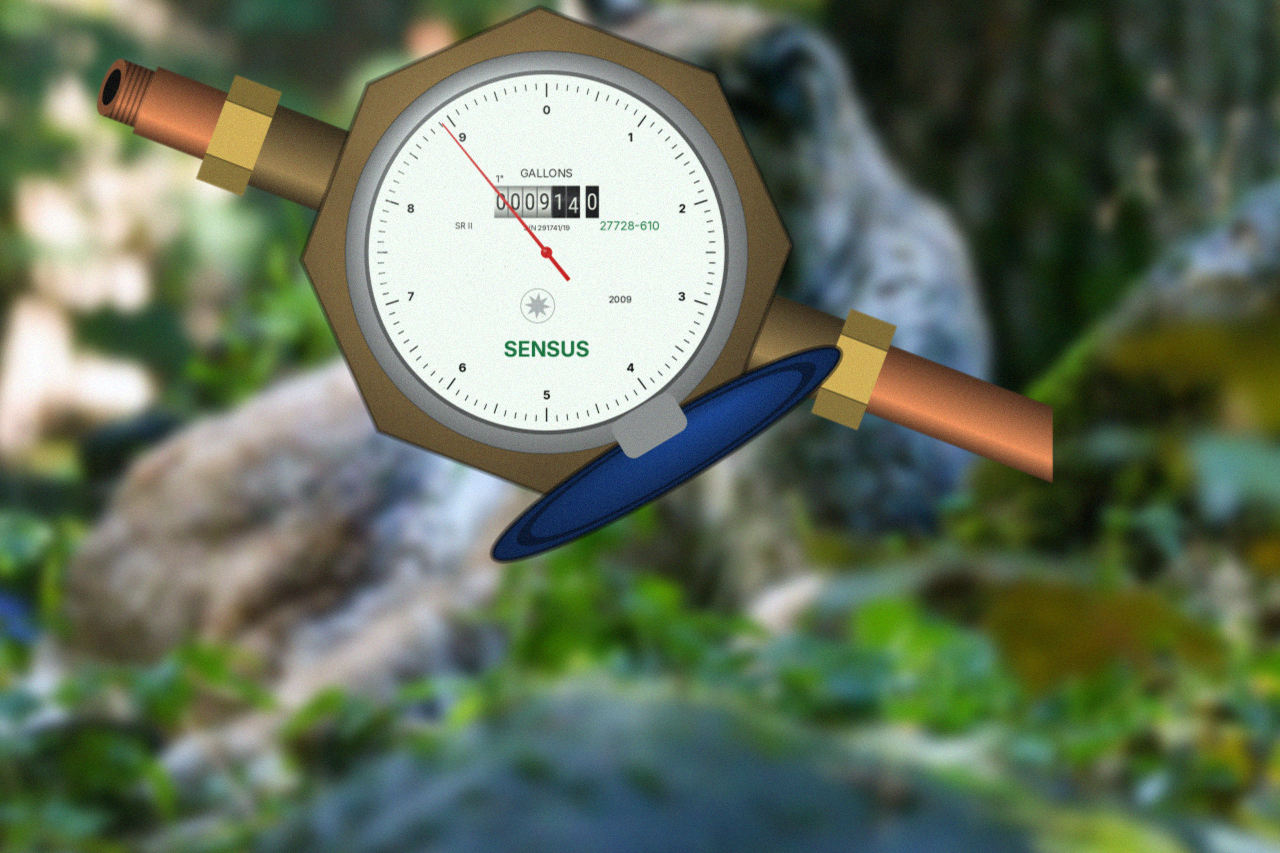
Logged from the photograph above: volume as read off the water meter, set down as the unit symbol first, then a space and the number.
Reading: gal 9138.9
